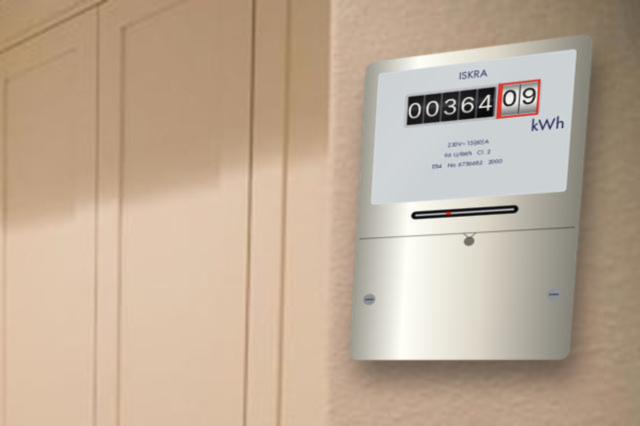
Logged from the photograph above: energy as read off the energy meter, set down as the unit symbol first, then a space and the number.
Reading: kWh 364.09
